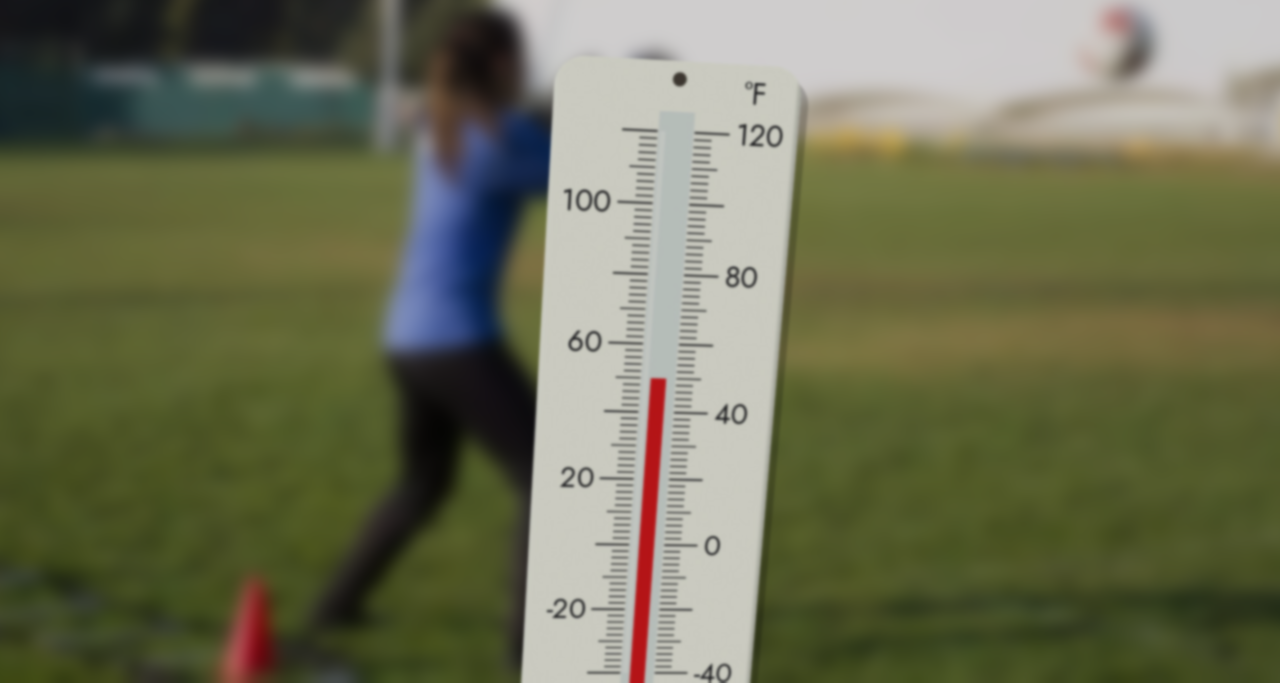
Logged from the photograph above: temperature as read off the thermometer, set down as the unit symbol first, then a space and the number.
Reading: °F 50
